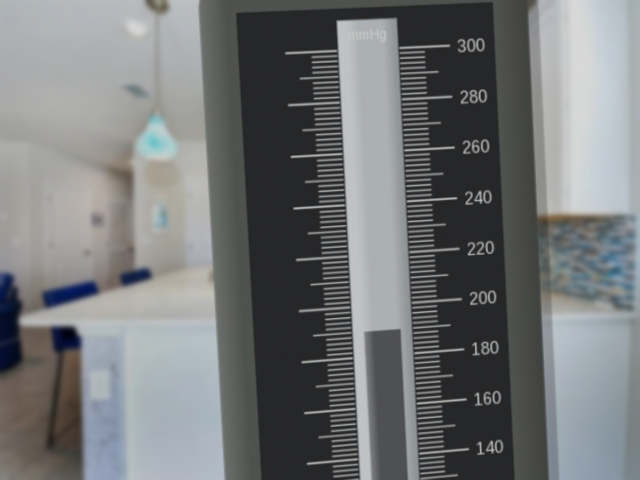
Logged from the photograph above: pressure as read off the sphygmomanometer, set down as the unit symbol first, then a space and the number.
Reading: mmHg 190
